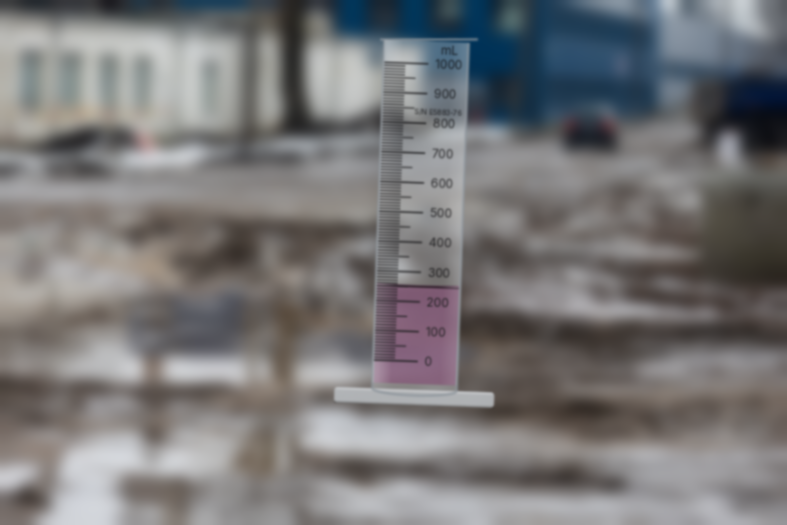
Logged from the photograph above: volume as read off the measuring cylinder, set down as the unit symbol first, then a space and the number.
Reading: mL 250
